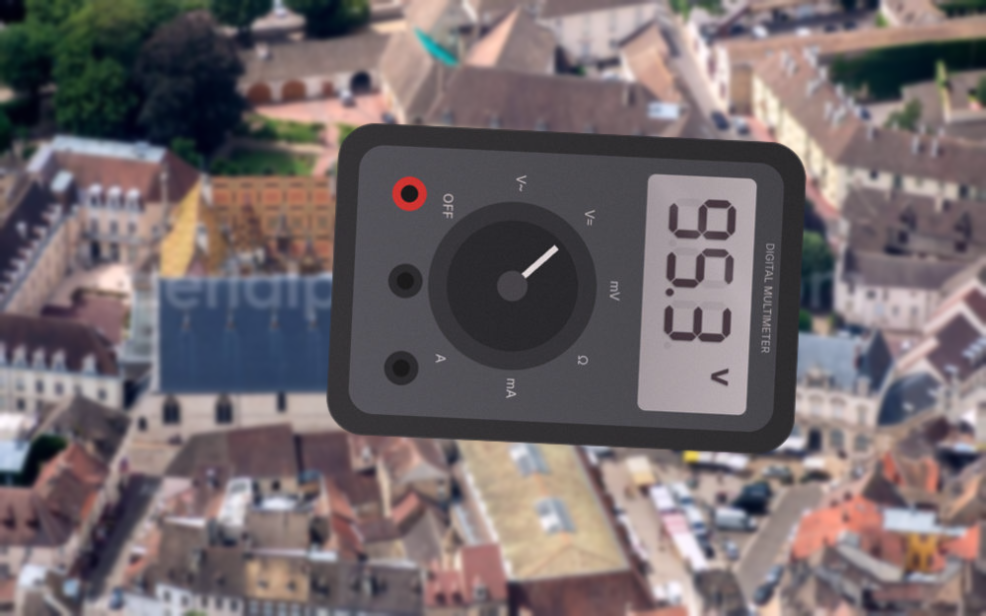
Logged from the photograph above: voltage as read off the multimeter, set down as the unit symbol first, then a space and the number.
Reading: V 95.3
